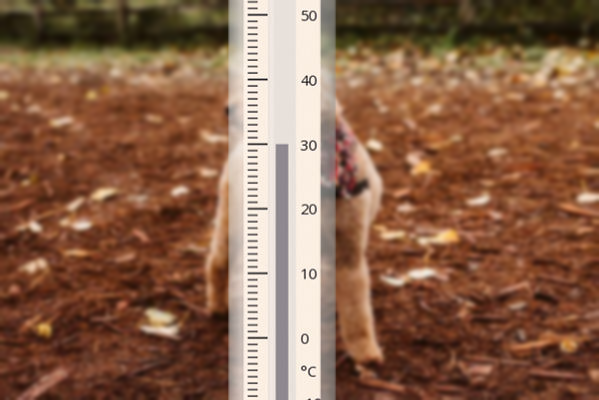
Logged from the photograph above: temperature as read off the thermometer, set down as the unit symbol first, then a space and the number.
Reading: °C 30
